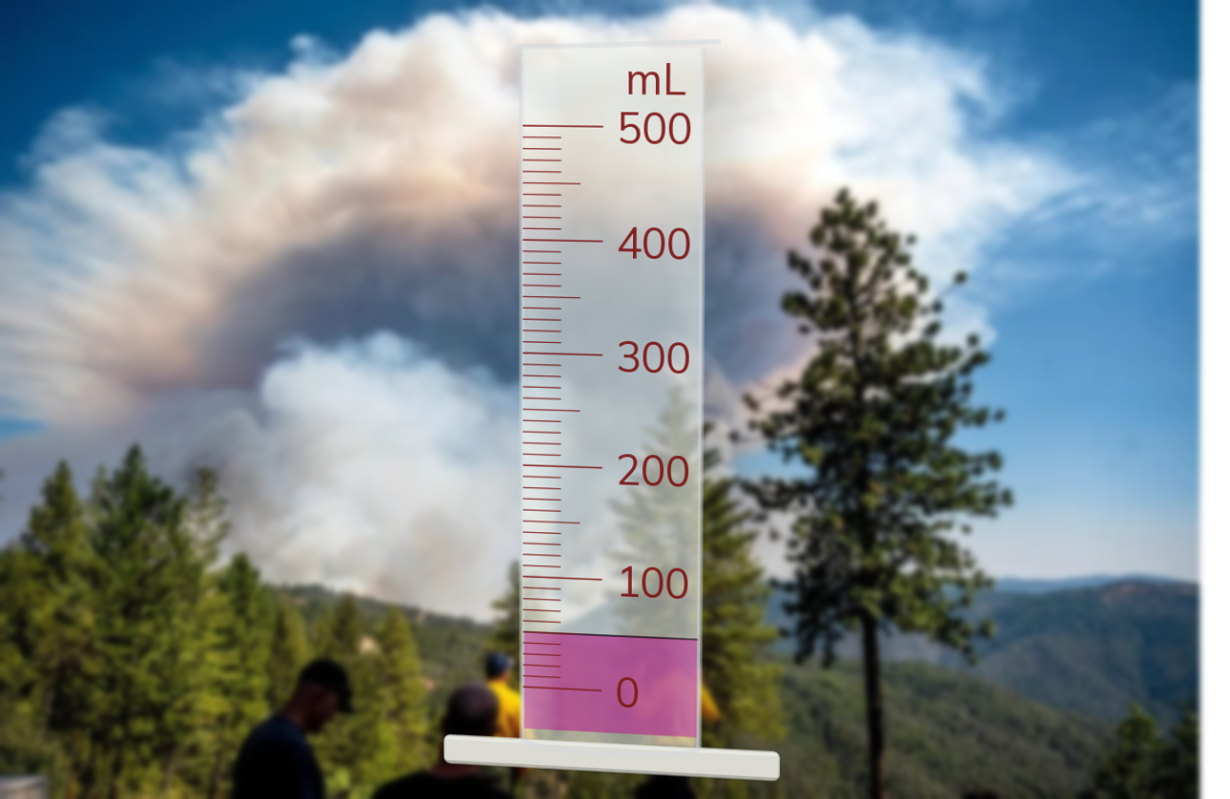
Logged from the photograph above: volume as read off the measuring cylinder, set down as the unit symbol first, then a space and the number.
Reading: mL 50
